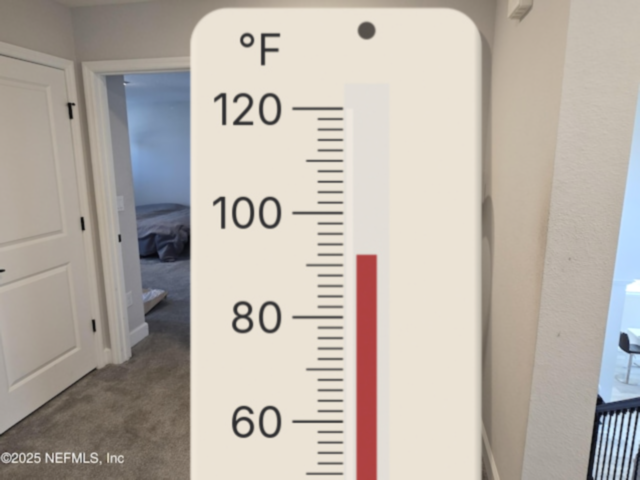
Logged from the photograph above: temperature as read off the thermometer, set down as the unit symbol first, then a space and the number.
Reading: °F 92
